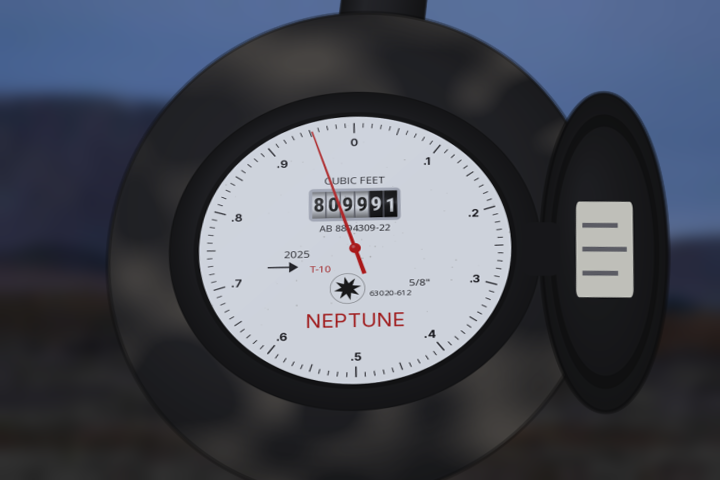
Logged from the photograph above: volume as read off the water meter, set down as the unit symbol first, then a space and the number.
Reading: ft³ 809990.95
